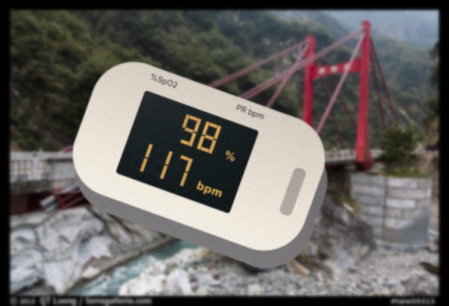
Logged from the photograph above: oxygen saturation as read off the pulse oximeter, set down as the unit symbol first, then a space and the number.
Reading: % 98
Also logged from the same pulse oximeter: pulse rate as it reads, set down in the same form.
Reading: bpm 117
